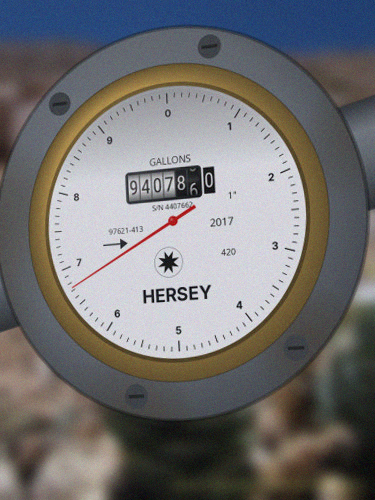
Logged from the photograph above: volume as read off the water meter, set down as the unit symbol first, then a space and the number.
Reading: gal 9407856.7
